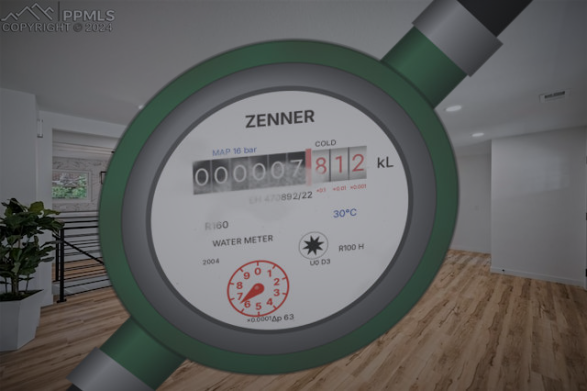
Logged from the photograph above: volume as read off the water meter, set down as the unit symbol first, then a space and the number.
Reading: kL 7.8126
